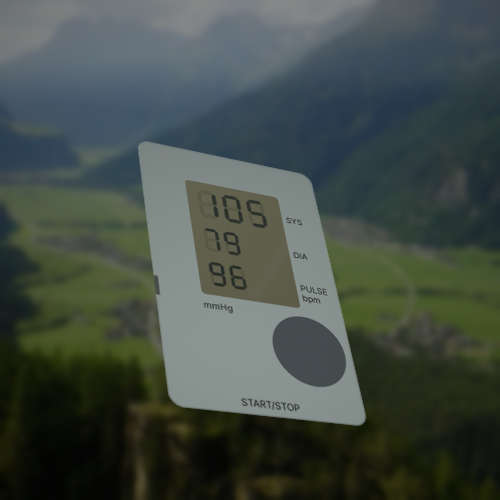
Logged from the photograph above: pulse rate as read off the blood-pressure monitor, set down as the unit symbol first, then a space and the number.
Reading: bpm 96
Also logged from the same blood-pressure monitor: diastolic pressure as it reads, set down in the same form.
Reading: mmHg 79
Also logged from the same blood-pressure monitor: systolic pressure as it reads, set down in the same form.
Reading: mmHg 105
